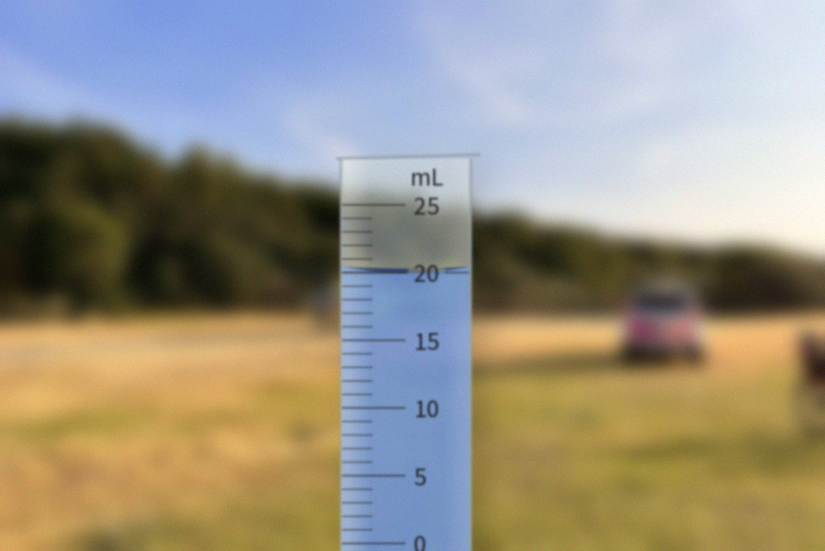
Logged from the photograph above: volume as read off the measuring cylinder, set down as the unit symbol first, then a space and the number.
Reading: mL 20
